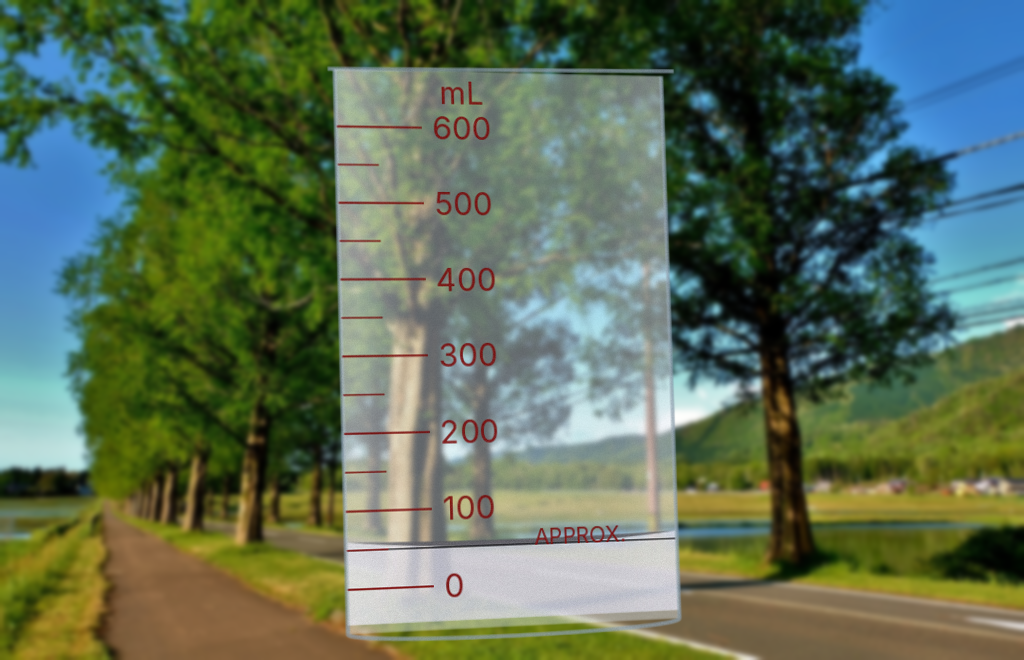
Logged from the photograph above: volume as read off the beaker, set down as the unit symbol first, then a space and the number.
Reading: mL 50
